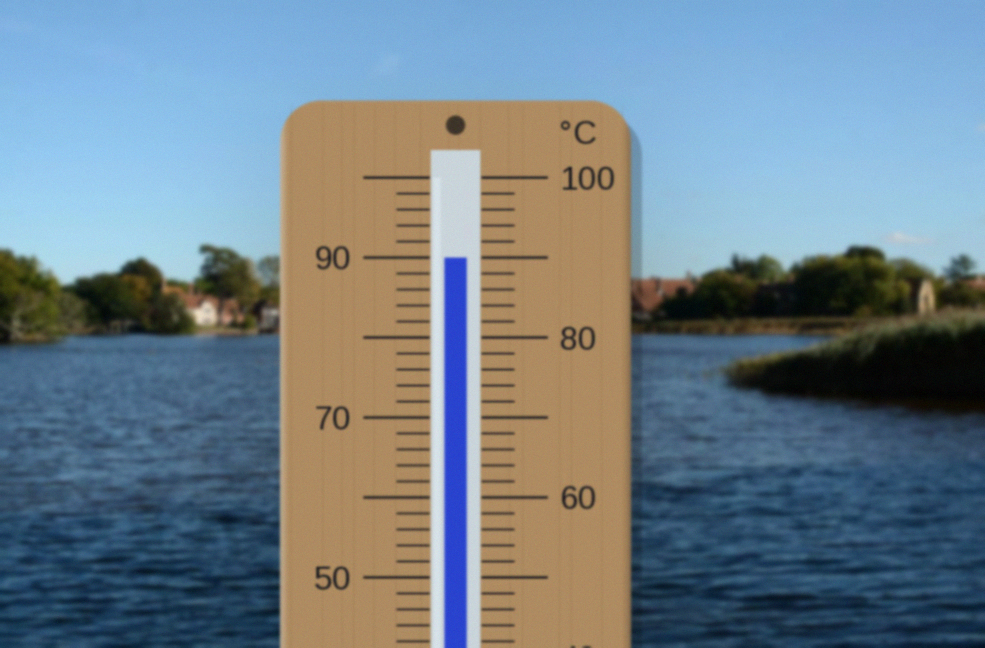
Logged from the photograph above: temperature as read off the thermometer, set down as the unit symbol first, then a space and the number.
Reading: °C 90
